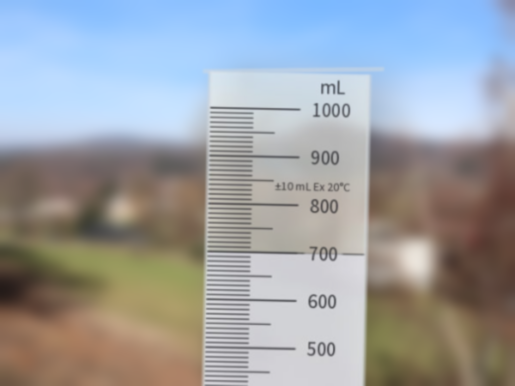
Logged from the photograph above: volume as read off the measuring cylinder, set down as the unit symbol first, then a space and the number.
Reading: mL 700
